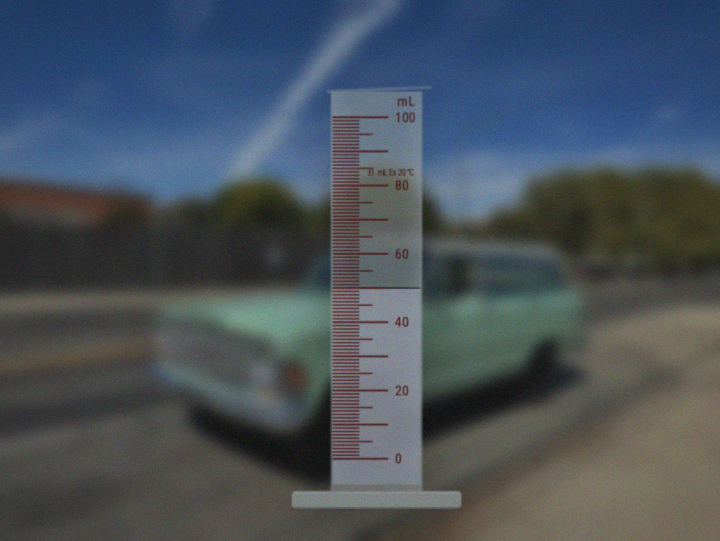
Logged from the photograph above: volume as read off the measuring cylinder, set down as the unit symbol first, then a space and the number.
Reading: mL 50
